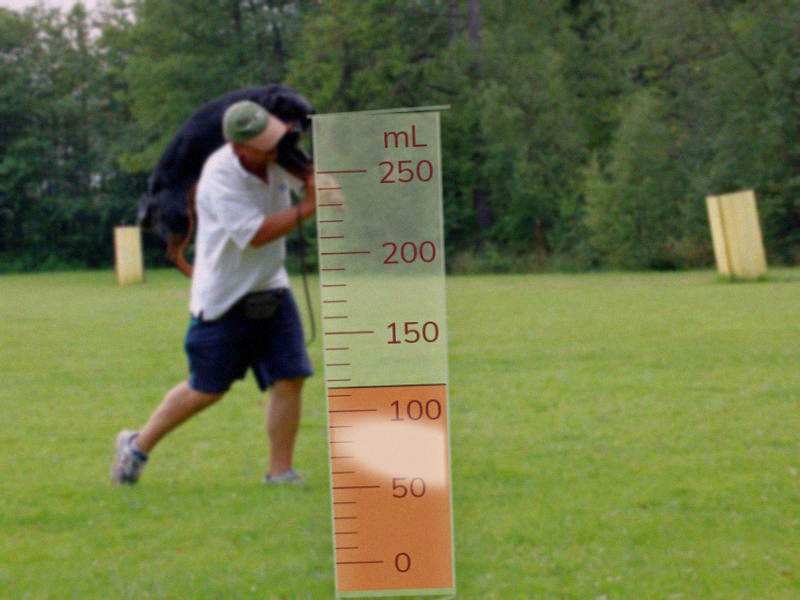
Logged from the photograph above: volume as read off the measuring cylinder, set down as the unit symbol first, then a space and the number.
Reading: mL 115
